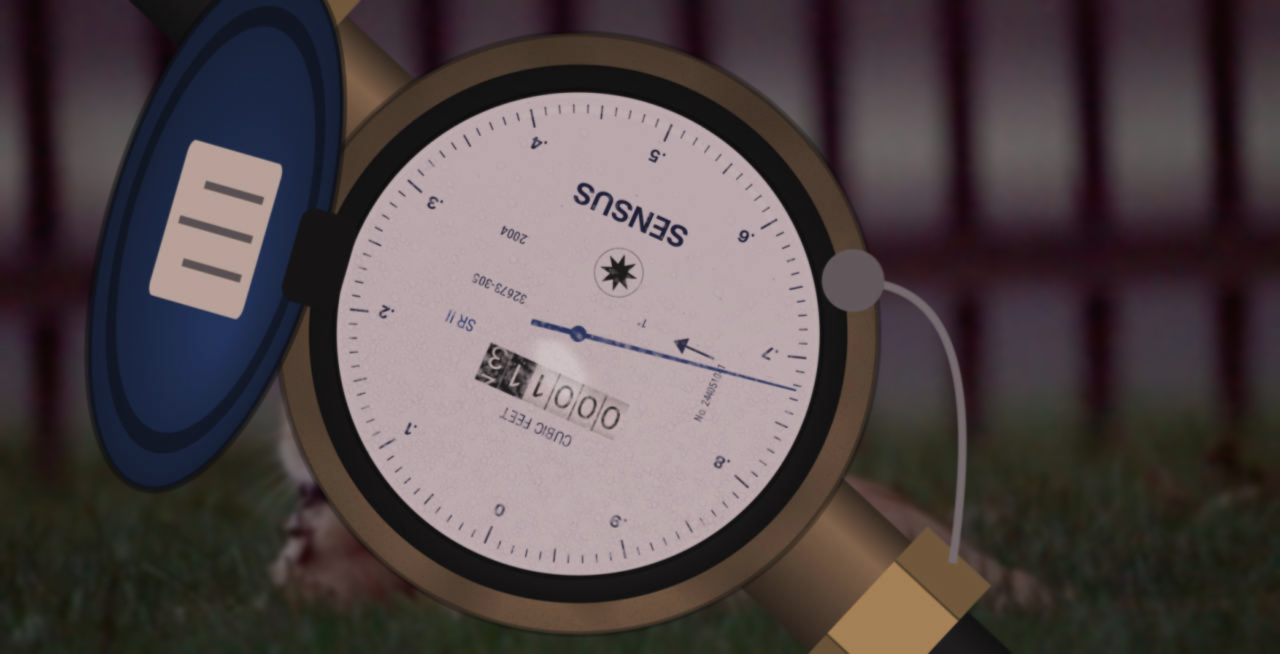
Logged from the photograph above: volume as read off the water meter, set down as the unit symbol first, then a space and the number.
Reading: ft³ 112.72
